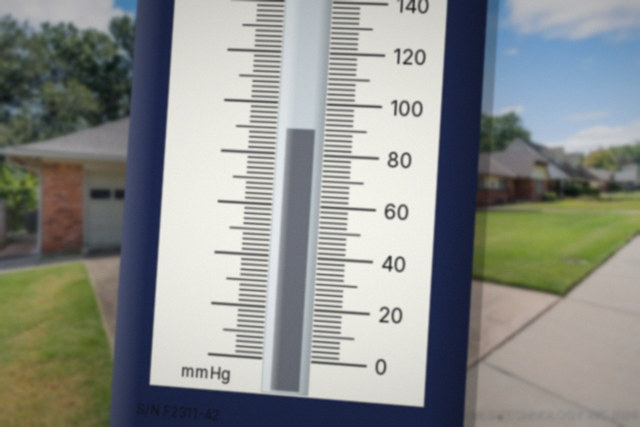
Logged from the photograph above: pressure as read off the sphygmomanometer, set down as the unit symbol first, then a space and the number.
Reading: mmHg 90
